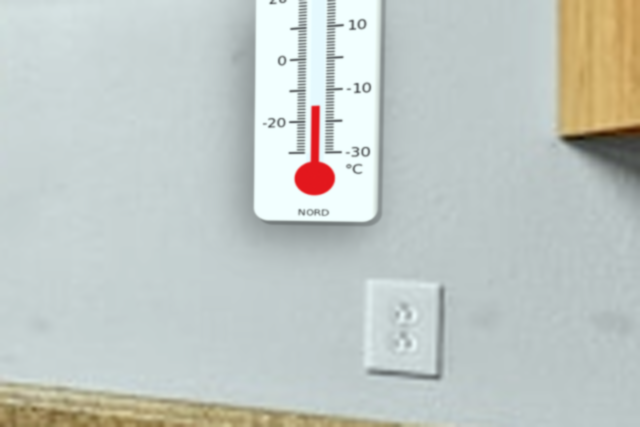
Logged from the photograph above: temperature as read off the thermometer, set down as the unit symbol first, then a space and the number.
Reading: °C -15
